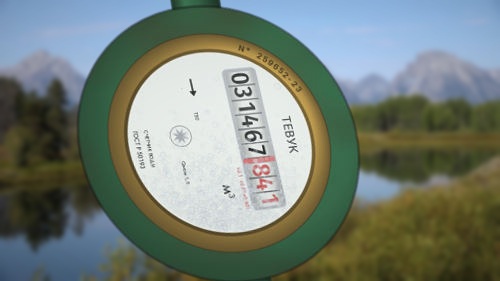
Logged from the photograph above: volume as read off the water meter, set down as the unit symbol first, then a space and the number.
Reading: m³ 31467.841
